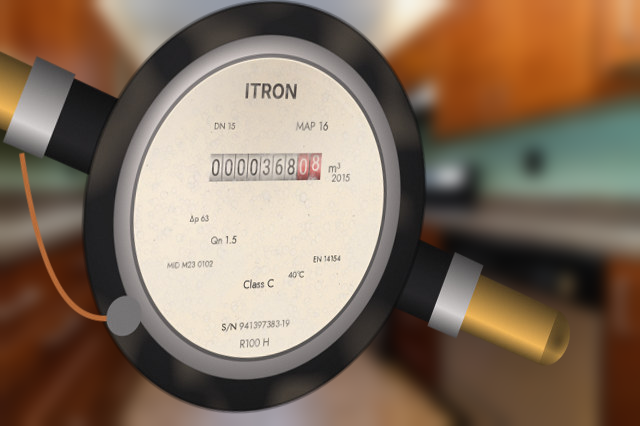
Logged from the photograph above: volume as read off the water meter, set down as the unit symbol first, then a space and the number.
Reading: m³ 368.08
